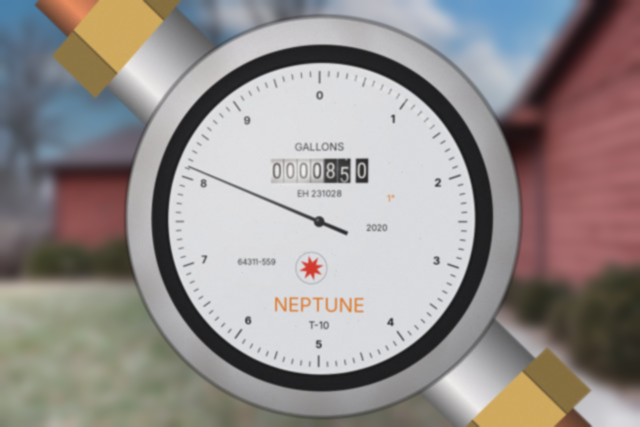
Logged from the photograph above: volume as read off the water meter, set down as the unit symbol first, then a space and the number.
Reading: gal 848.1
